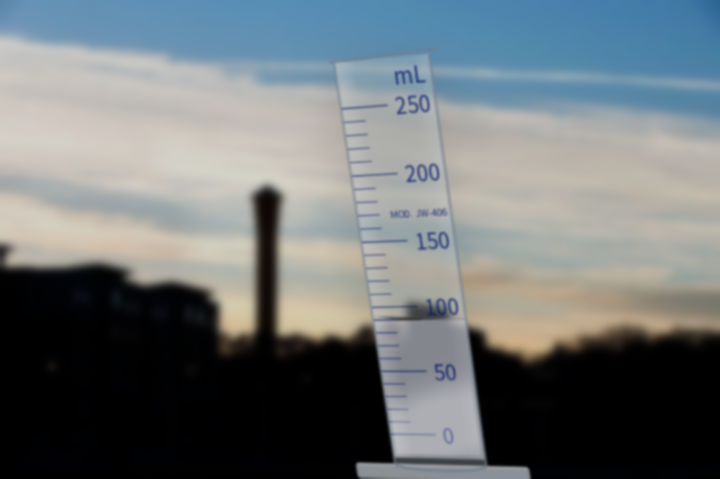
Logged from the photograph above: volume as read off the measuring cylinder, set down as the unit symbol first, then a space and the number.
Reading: mL 90
